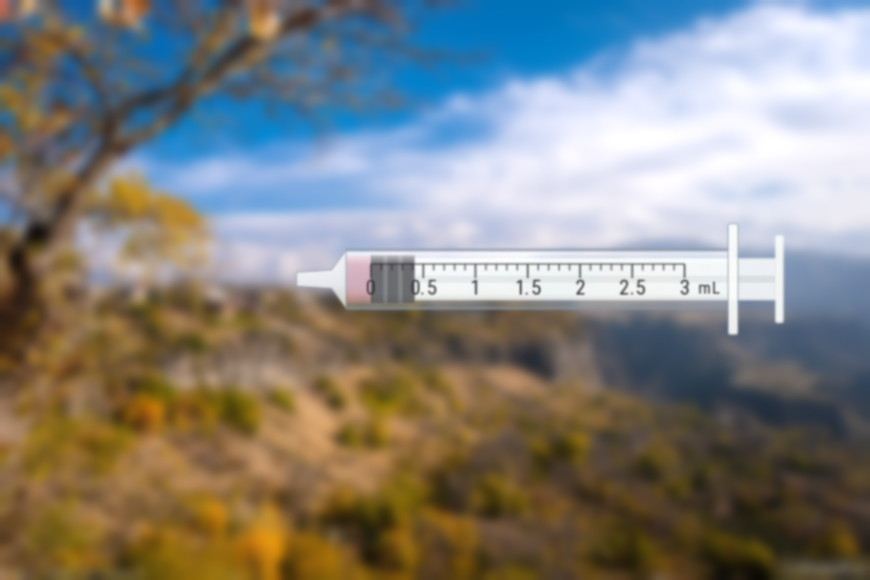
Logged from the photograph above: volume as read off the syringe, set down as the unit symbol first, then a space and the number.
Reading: mL 0
